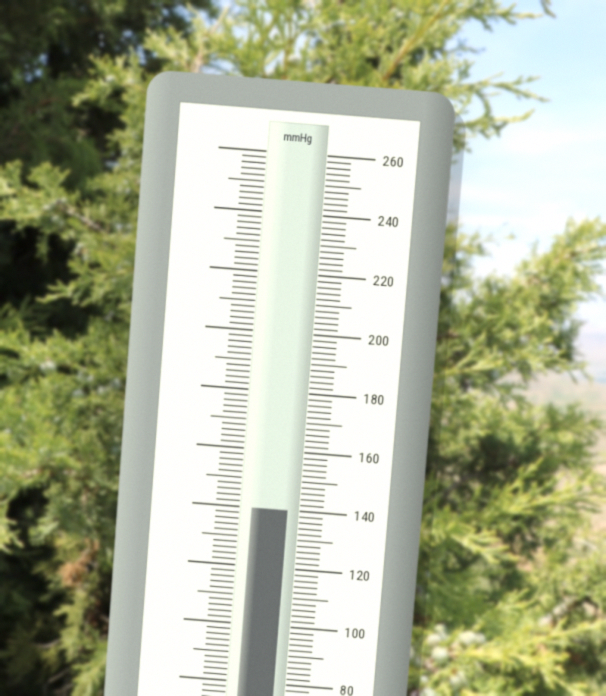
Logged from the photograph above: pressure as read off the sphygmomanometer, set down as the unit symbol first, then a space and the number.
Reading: mmHg 140
